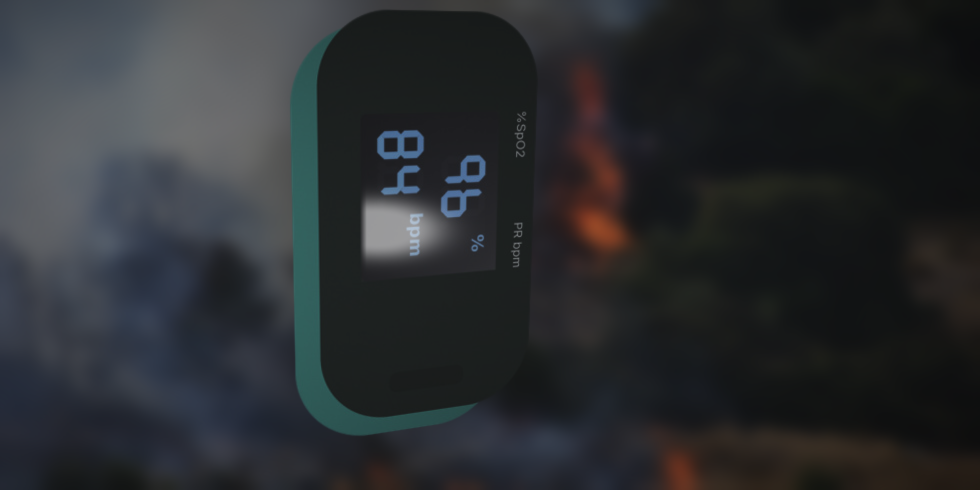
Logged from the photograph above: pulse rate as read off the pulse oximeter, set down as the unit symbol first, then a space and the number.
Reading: bpm 84
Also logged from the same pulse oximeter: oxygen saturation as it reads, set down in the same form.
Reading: % 96
